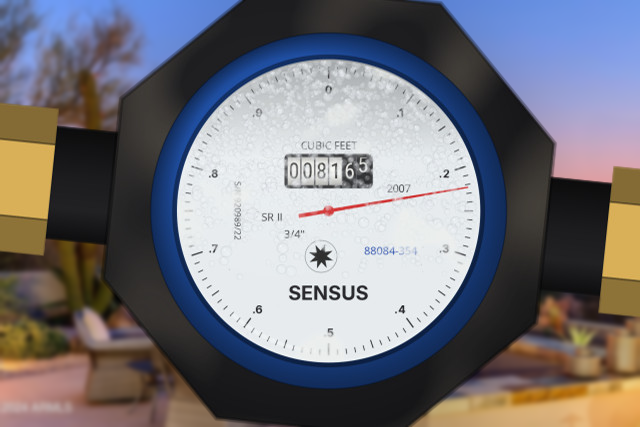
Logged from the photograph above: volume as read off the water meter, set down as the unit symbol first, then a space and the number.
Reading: ft³ 8165.22
